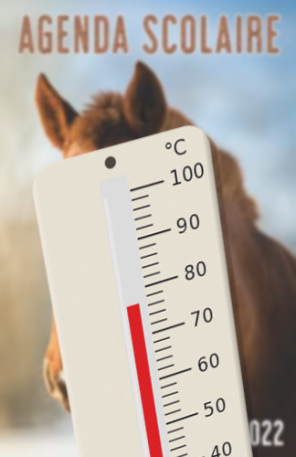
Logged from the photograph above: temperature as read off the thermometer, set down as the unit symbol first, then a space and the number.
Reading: °C 77
